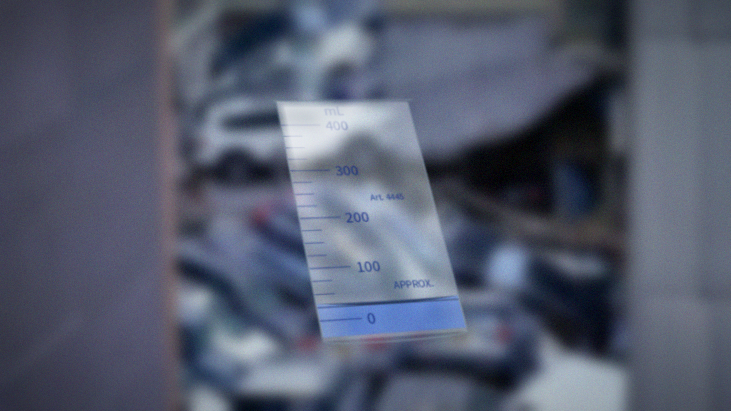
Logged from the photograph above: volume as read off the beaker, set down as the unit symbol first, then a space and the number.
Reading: mL 25
